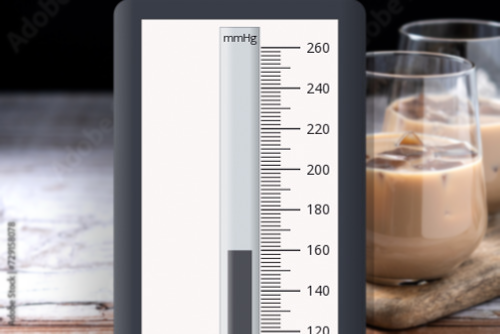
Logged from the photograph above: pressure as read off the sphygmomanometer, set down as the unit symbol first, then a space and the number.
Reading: mmHg 160
